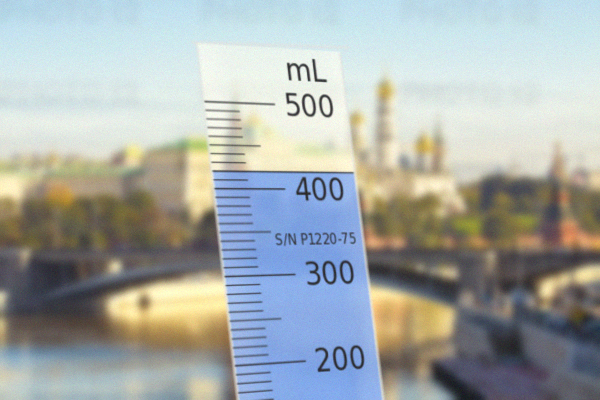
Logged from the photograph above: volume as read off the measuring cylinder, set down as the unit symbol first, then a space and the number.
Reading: mL 420
